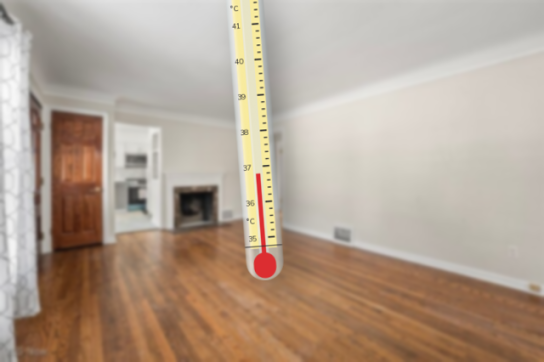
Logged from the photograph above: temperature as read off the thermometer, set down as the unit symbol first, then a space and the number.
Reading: °C 36.8
